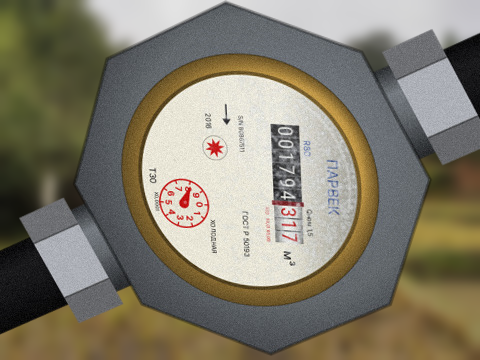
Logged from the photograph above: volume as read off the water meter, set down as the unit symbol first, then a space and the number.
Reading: m³ 1794.3178
